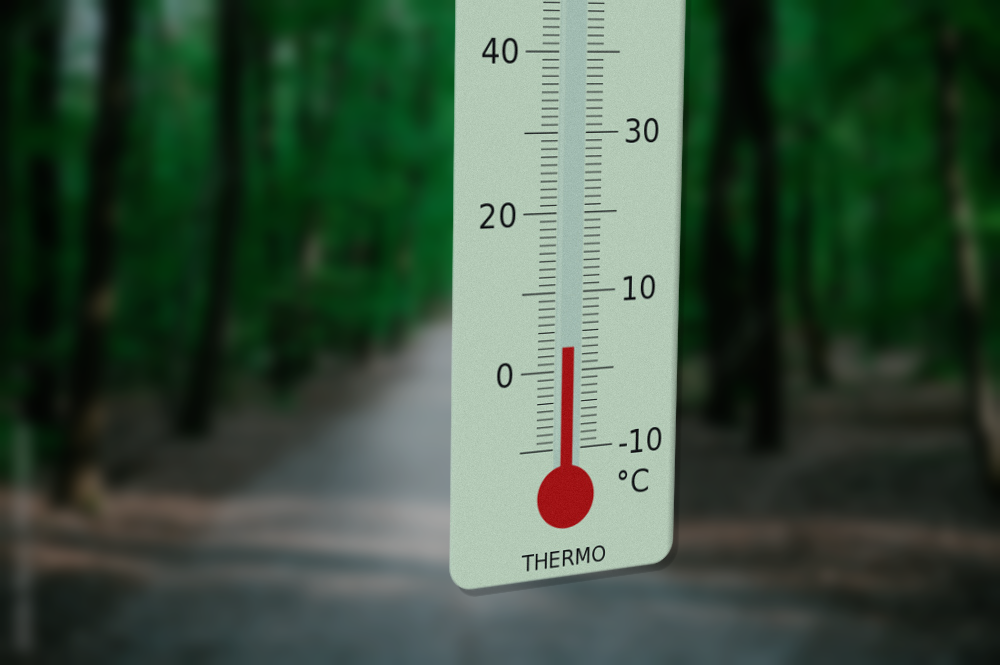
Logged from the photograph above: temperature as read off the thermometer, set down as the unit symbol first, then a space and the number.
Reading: °C 3
